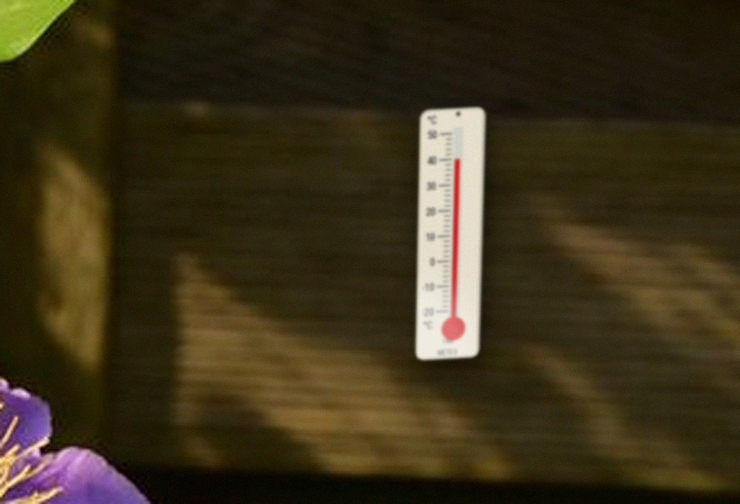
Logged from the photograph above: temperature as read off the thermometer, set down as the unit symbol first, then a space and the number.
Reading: °C 40
